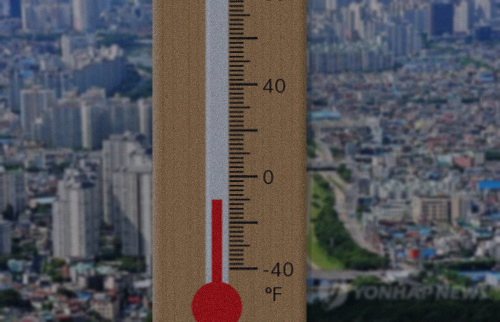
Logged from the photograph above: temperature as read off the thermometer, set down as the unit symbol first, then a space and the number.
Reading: °F -10
